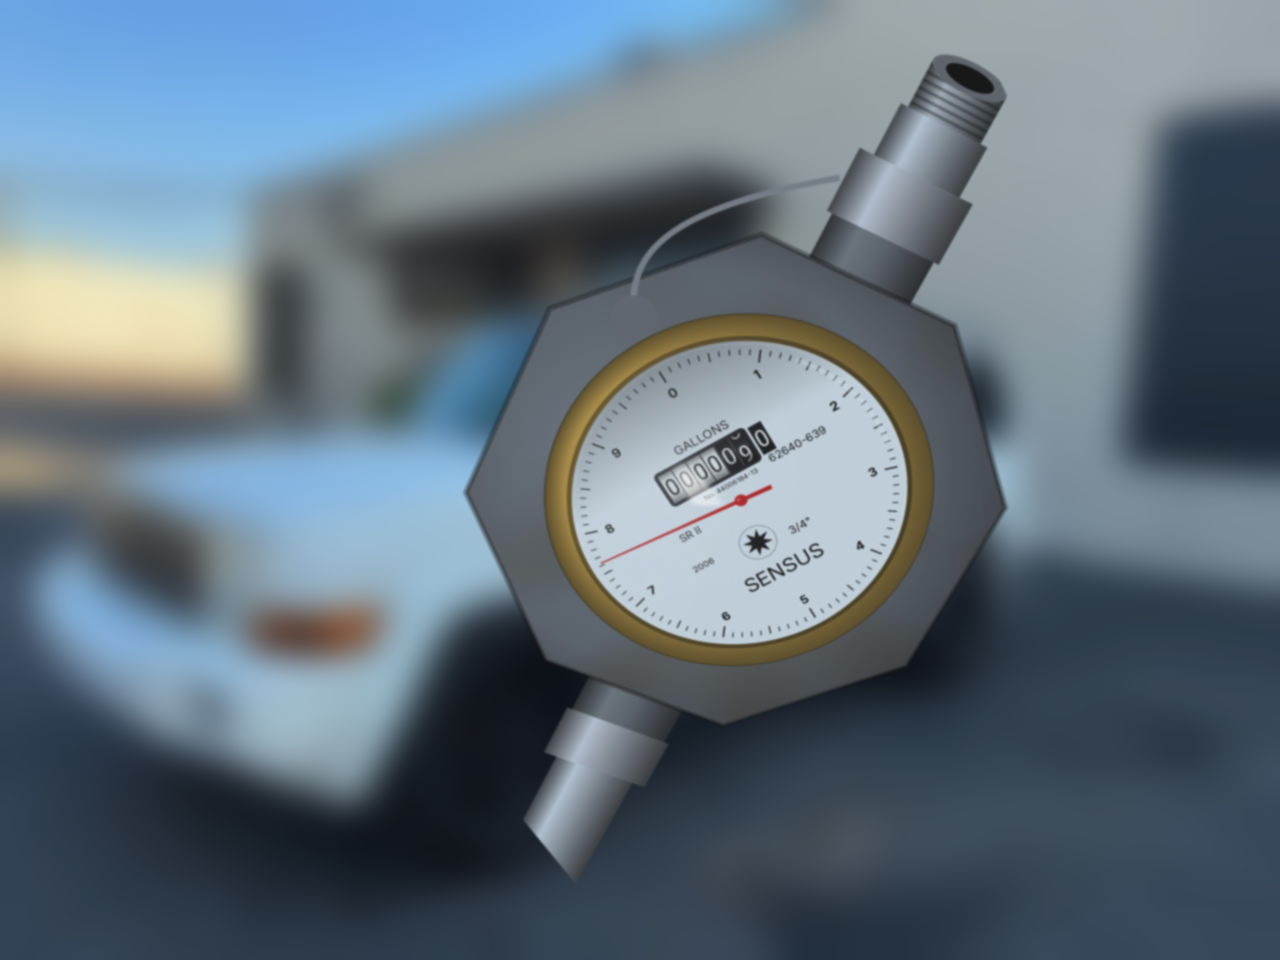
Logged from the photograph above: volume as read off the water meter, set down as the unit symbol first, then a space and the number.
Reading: gal 87.6
